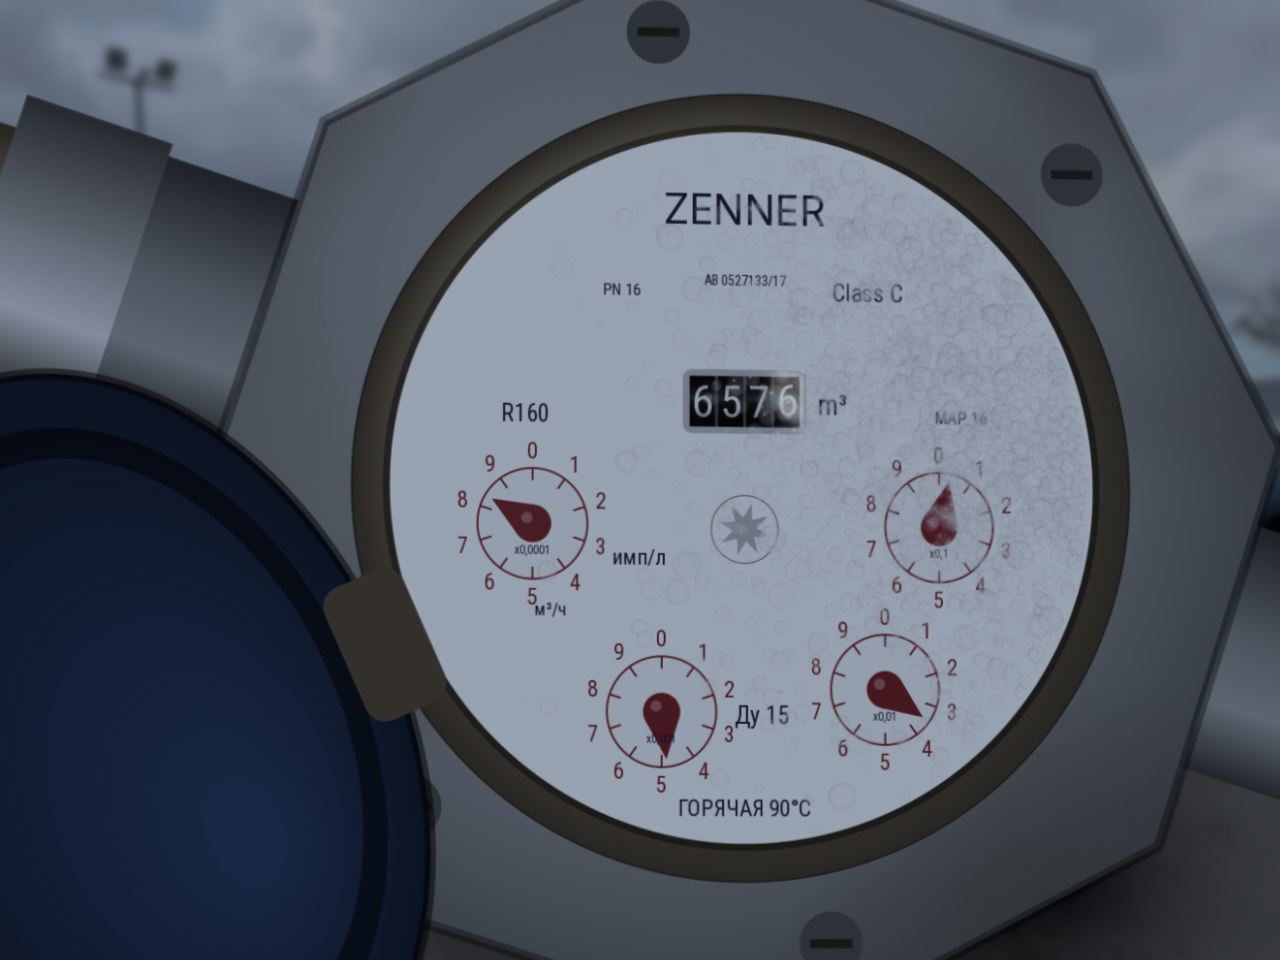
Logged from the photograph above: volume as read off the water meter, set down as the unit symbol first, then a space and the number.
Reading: m³ 6576.0348
